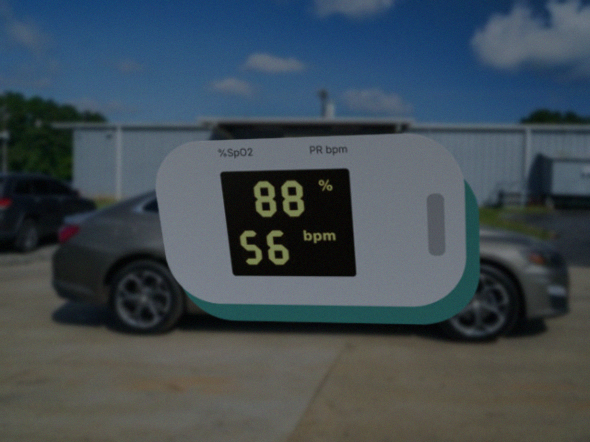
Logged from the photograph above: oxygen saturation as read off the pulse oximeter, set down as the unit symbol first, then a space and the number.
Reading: % 88
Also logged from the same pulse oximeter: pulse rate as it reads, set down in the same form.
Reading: bpm 56
